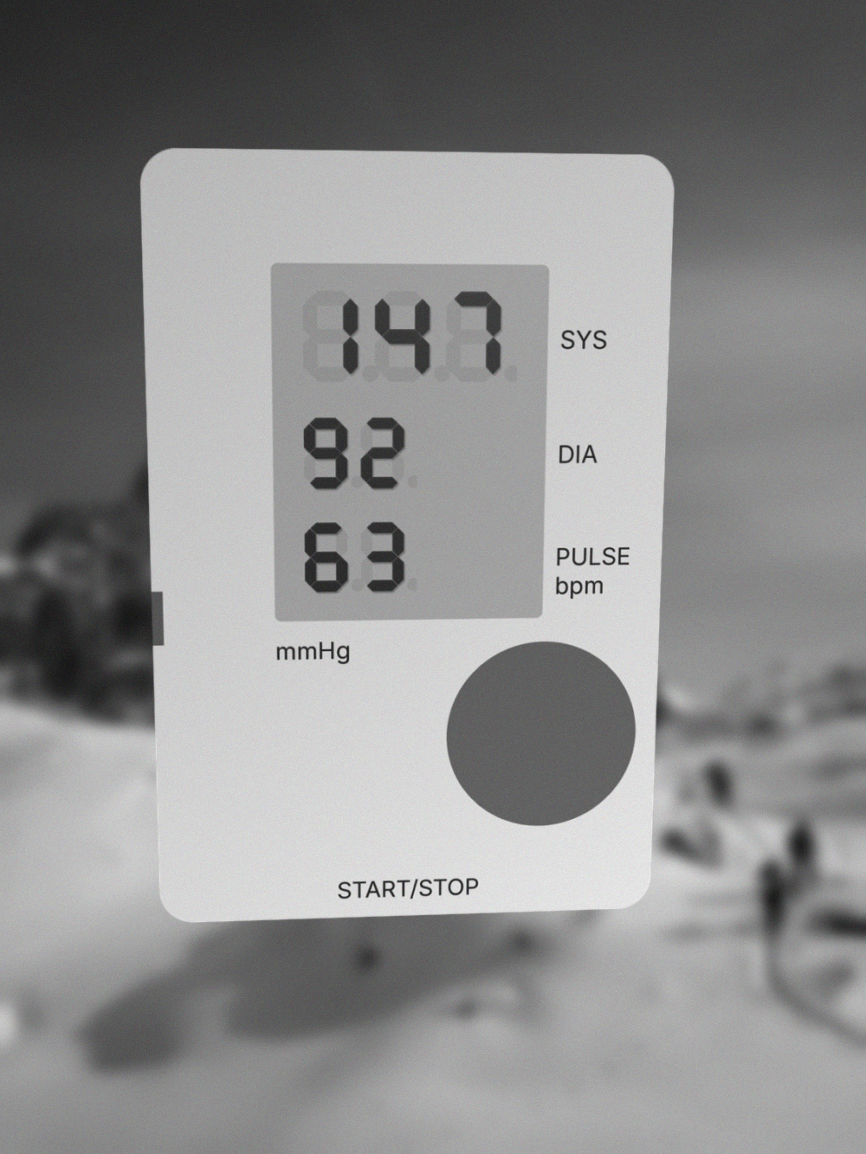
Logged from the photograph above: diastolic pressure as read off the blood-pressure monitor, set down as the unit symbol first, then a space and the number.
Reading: mmHg 92
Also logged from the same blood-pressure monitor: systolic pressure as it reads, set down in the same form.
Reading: mmHg 147
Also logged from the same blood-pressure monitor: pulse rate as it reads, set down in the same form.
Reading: bpm 63
